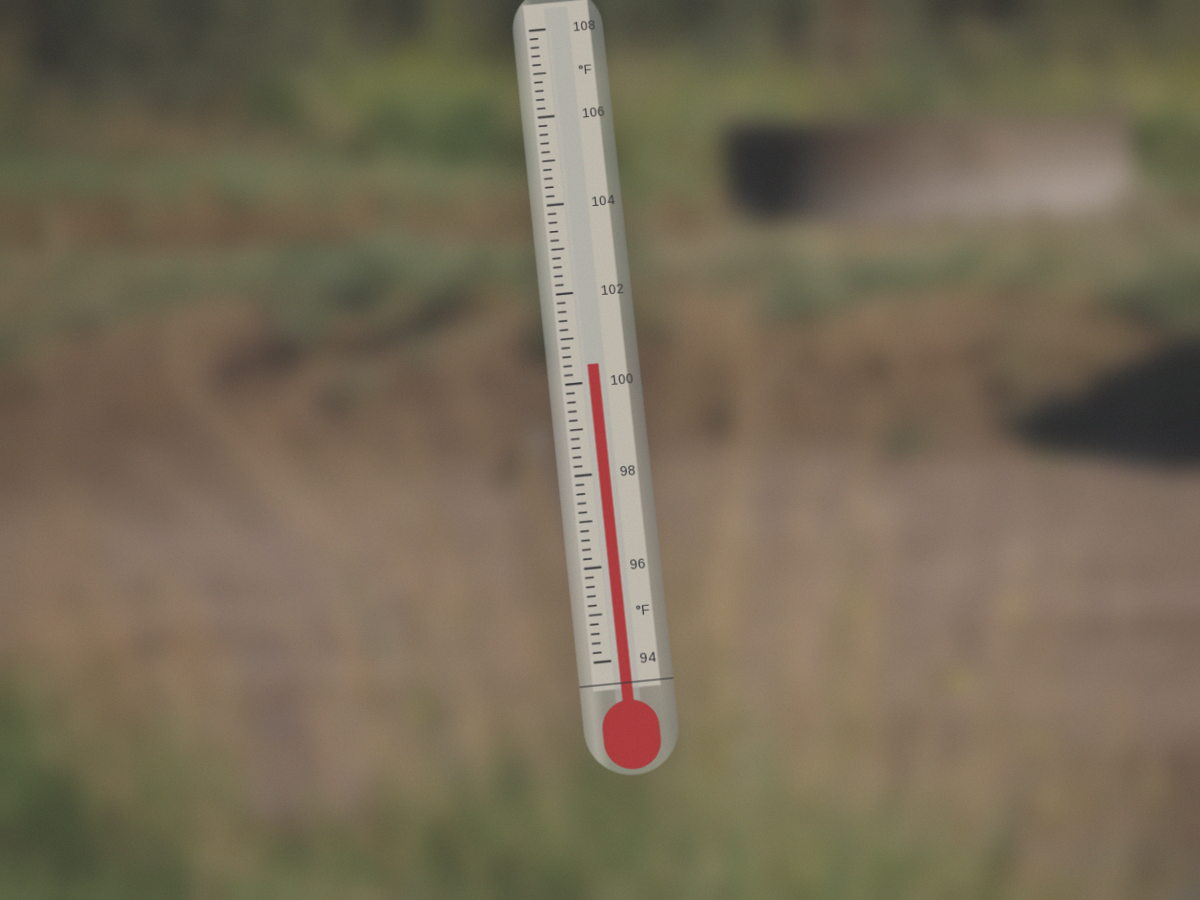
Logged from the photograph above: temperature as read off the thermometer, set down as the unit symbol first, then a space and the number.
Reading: °F 100.4
